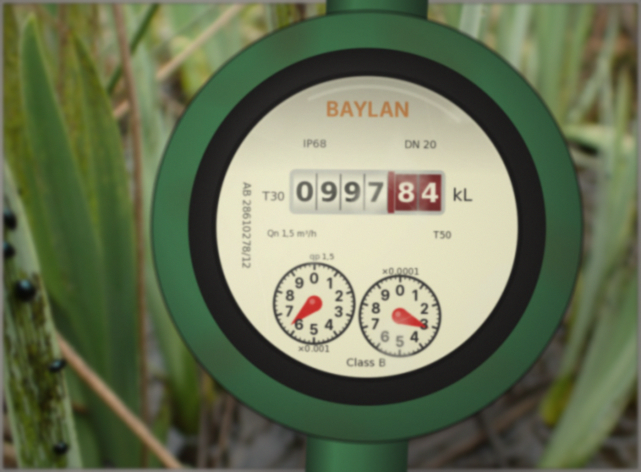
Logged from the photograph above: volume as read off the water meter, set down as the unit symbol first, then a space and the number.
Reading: kL 997.8463
